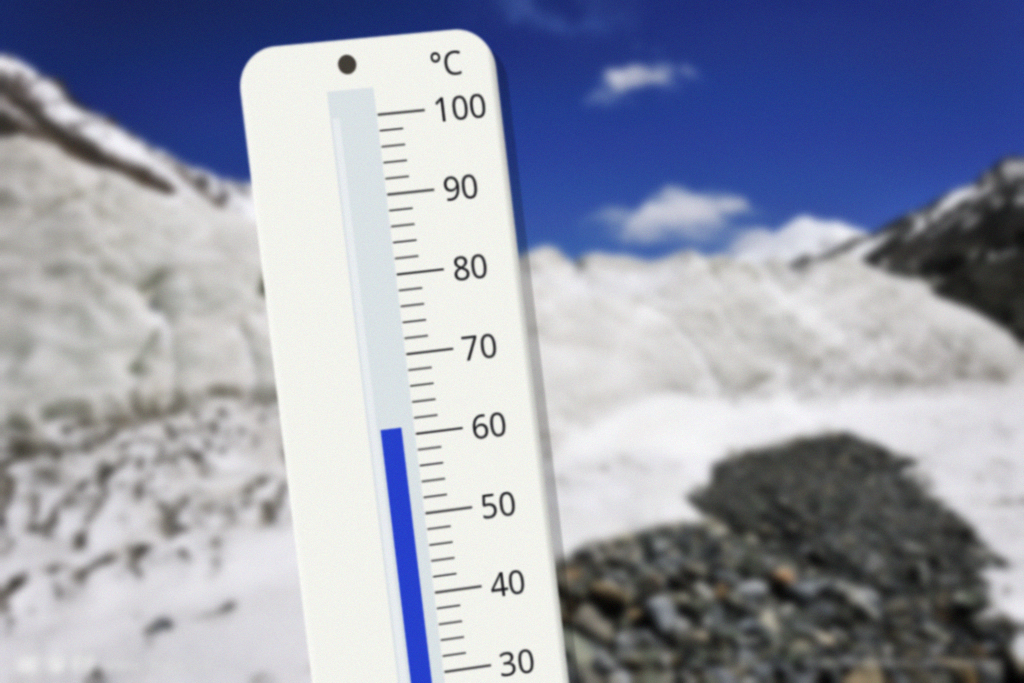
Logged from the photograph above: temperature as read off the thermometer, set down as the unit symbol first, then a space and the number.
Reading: °C 61
